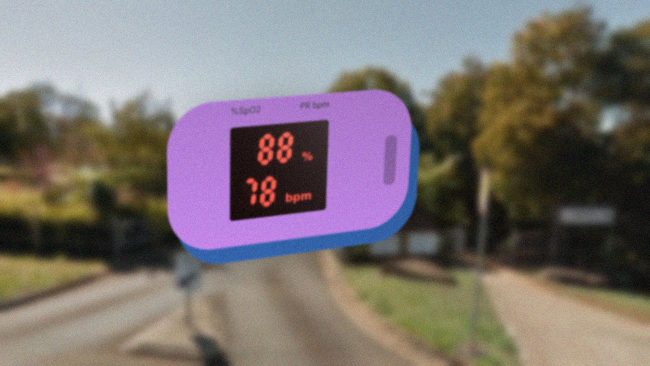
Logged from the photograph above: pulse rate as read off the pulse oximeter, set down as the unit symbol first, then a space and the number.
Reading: bpm 78
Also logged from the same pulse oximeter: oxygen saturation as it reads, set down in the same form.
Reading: % 88
